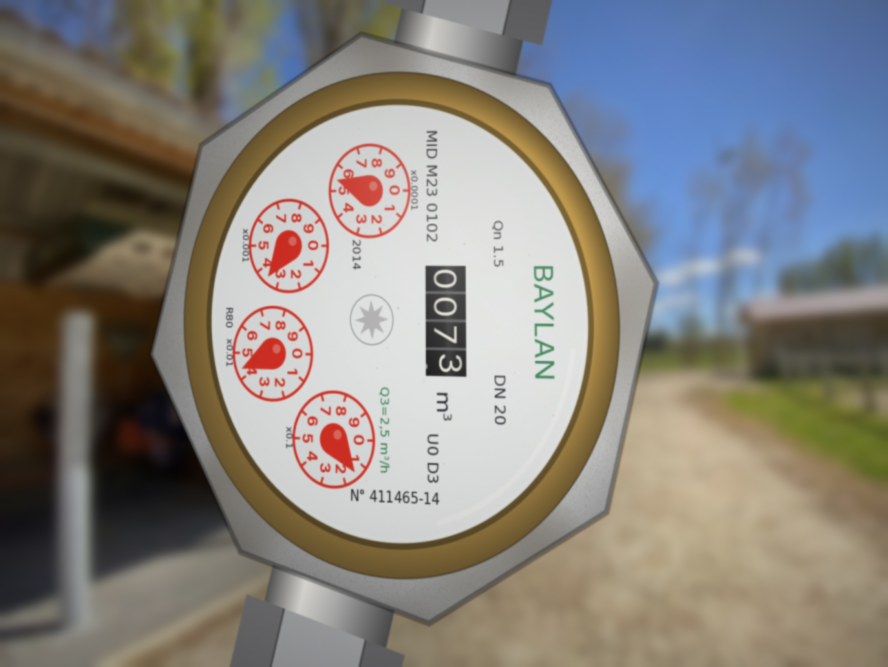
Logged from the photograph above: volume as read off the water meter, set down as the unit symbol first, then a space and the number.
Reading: m³ 73.1435
